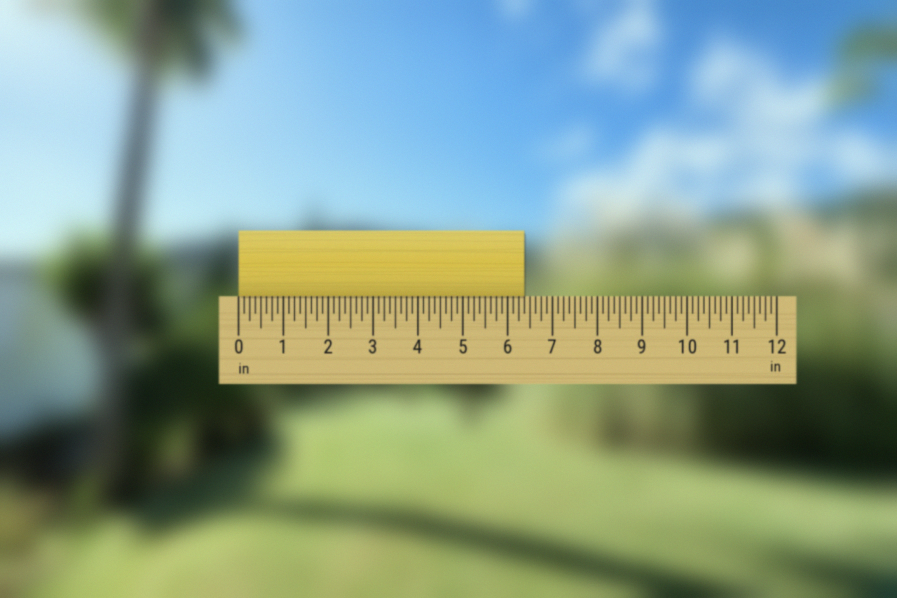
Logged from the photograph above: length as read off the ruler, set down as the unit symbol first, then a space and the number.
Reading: in 6.375
